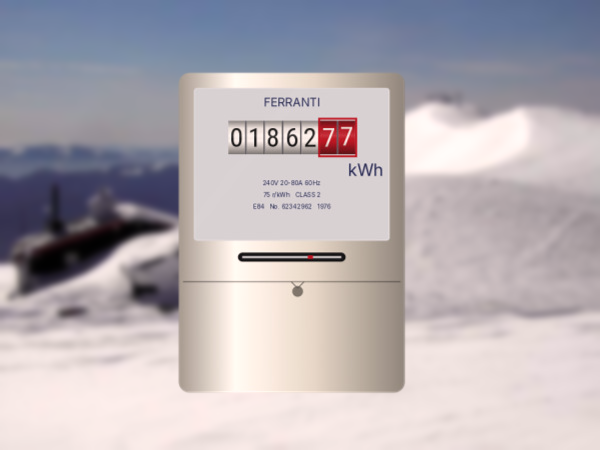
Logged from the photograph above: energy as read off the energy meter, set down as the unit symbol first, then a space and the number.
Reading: kWh 1862.77
